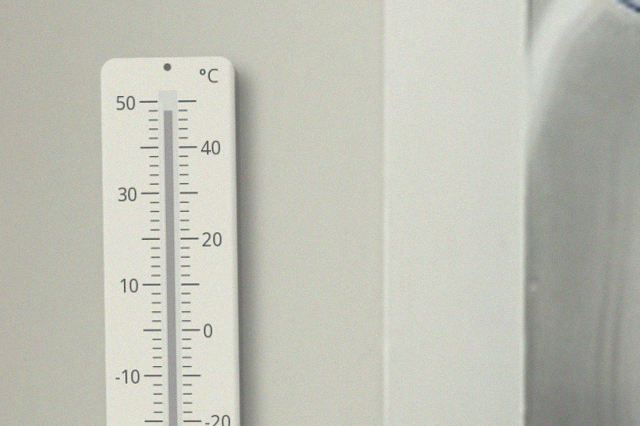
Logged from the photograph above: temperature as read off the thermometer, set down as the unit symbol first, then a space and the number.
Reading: °C 48
